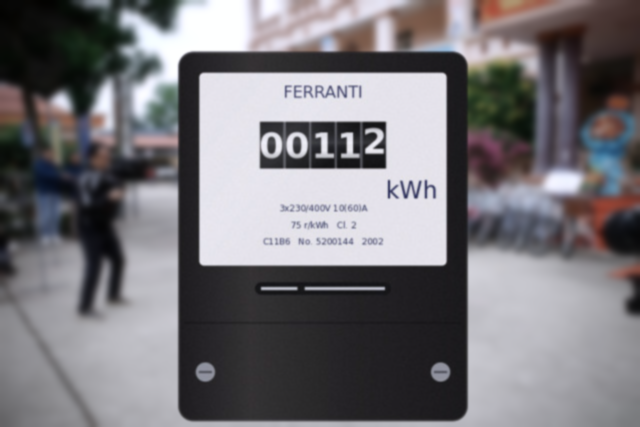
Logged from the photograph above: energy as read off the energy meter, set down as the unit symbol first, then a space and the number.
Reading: kWh 112
